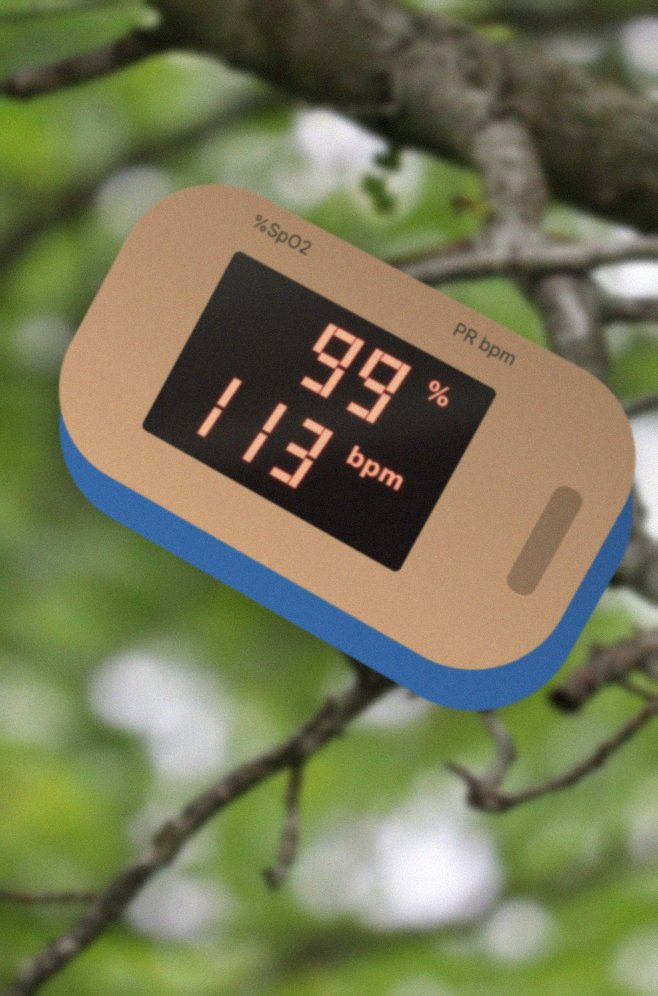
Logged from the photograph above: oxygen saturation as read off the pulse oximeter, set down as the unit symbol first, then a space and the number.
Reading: % 99
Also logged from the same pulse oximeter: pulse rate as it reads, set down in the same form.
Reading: bpm 113
